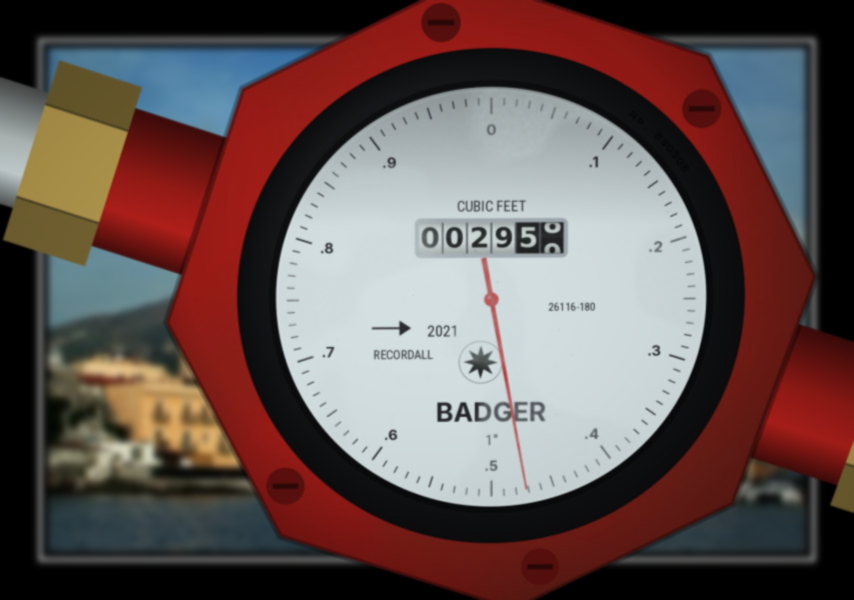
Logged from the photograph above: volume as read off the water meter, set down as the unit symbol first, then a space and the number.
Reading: ft³ 2958.47
